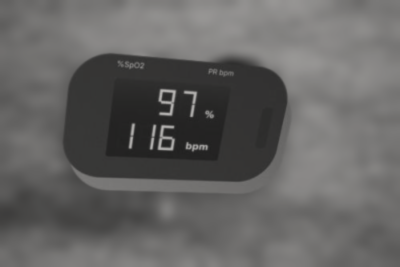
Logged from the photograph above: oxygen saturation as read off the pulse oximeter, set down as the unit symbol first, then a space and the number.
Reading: % 97
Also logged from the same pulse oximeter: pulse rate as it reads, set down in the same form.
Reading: bpm 116
